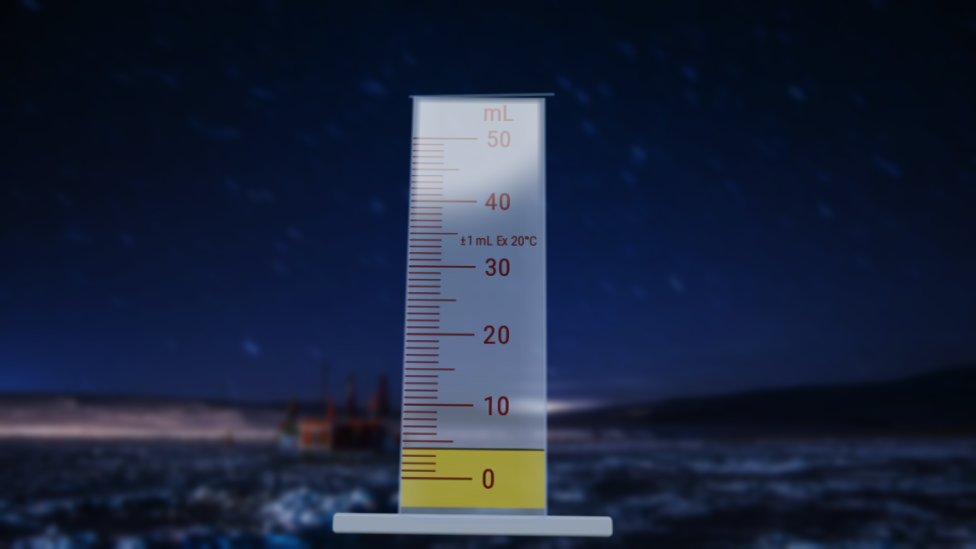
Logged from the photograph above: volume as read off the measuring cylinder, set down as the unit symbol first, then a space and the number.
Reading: mL 4
